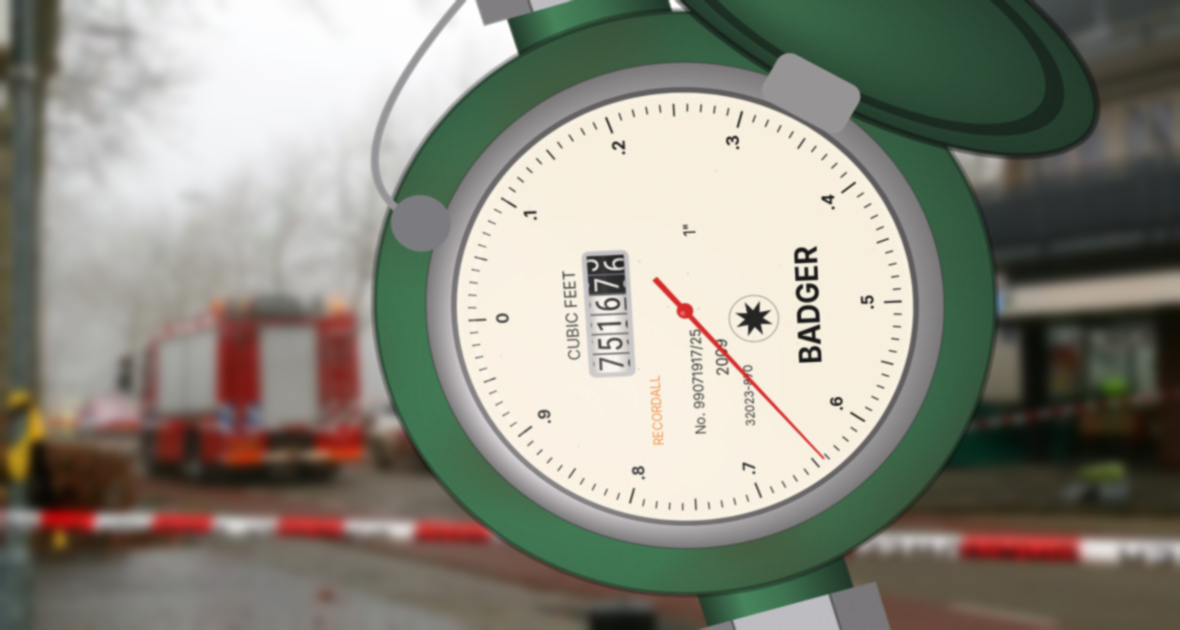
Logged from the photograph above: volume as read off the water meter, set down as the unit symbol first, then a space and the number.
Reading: ft³ 751675.64
